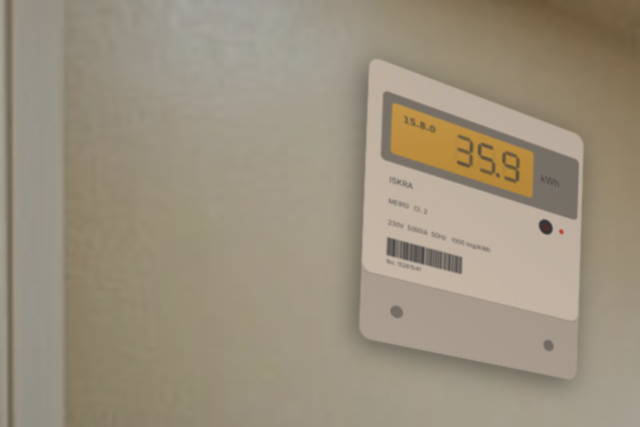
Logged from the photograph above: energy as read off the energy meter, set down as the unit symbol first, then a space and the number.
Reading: kWh 35.9
